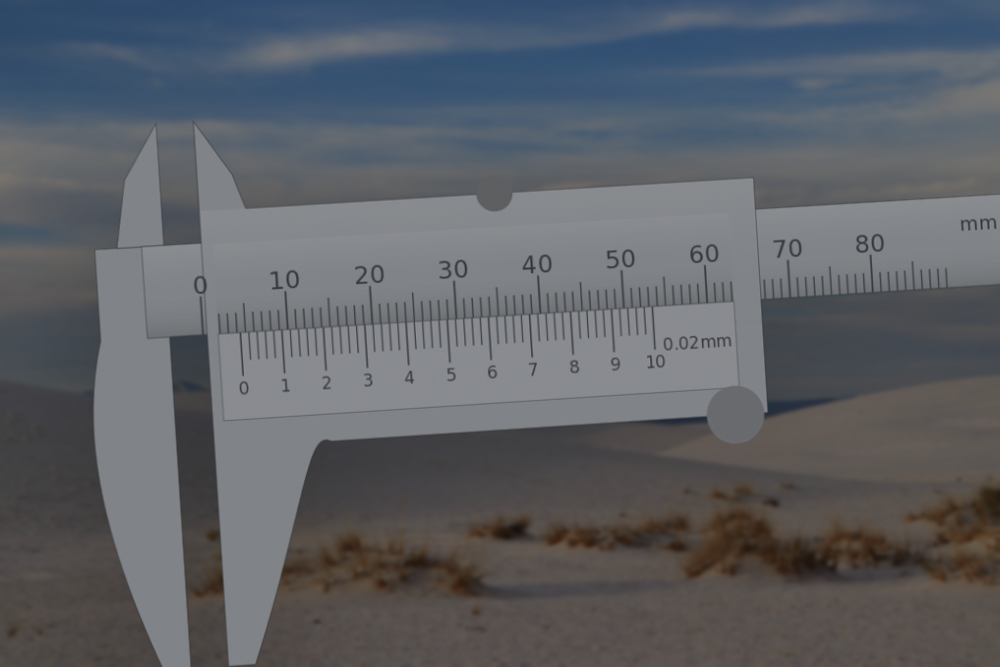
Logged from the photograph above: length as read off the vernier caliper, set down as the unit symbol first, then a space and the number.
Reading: mm 4.4
